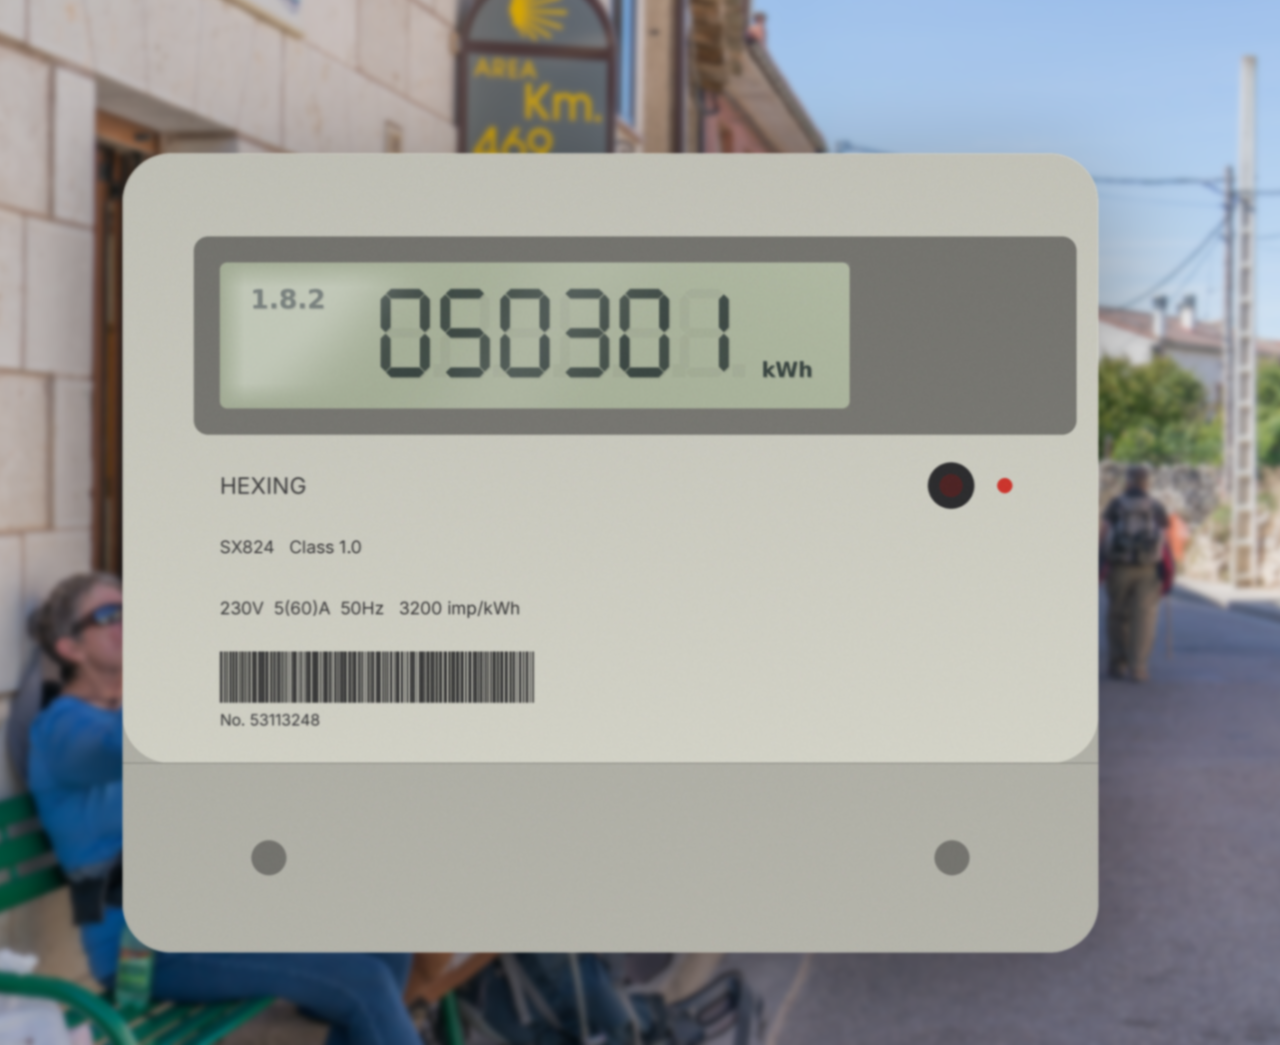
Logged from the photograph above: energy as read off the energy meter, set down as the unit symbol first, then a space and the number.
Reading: kWh 50301
